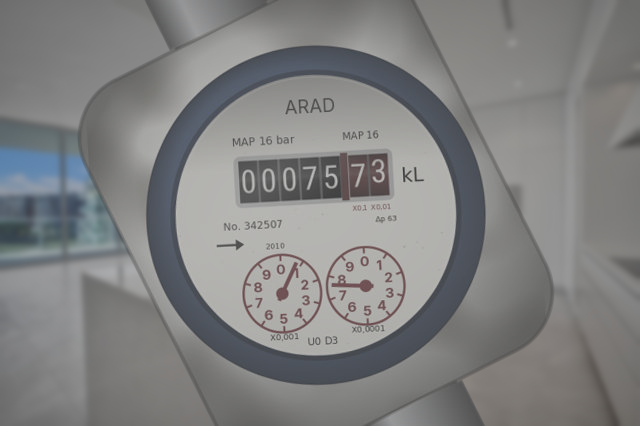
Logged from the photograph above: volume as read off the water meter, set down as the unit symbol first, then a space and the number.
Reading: kL 75.7307
